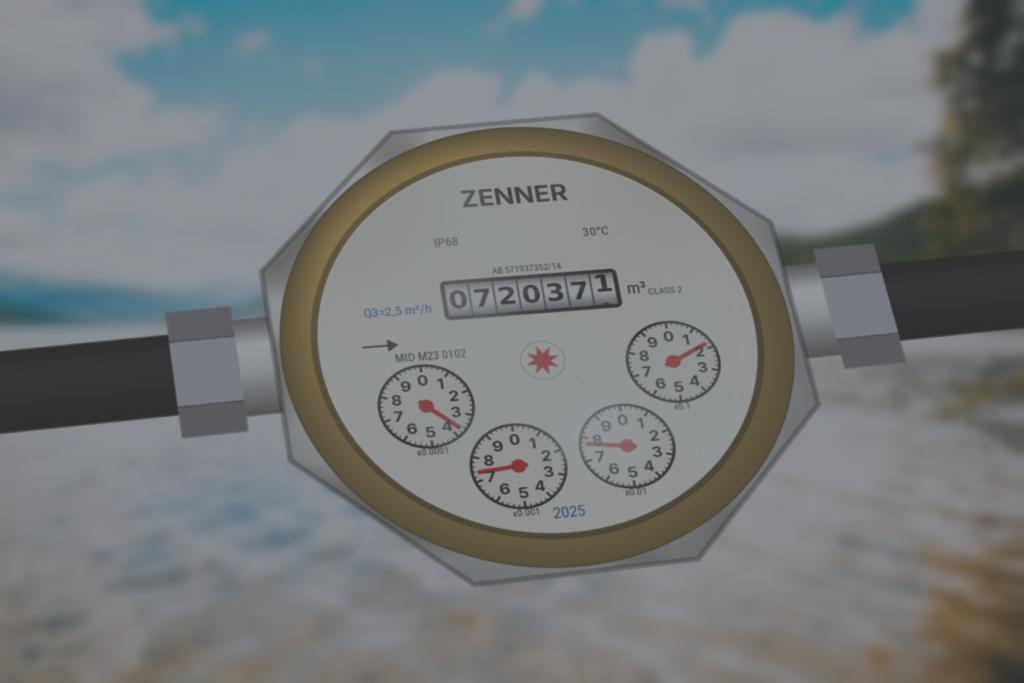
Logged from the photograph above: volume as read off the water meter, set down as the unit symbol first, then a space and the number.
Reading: m³ 720371.1773
